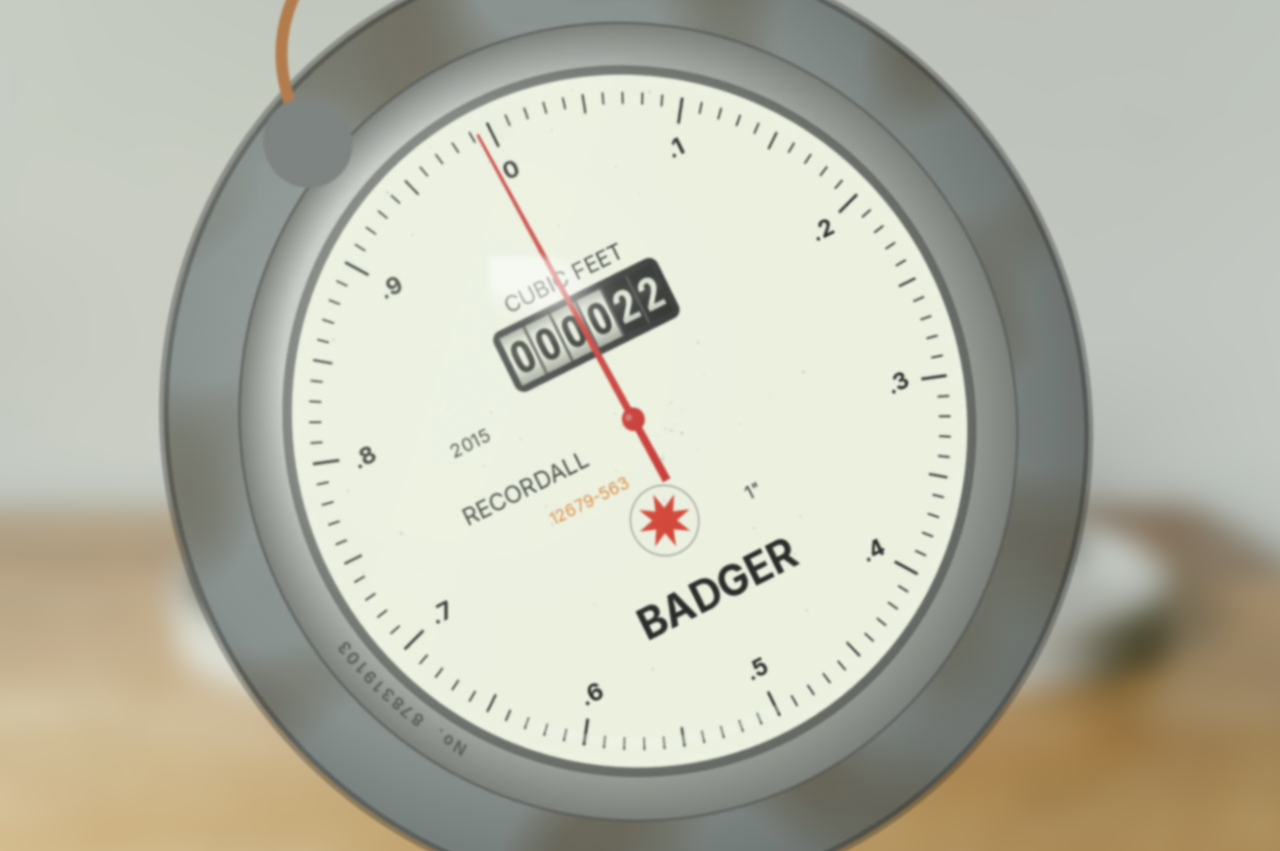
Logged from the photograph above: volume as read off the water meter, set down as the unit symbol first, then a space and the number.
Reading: ft³ 21.99
